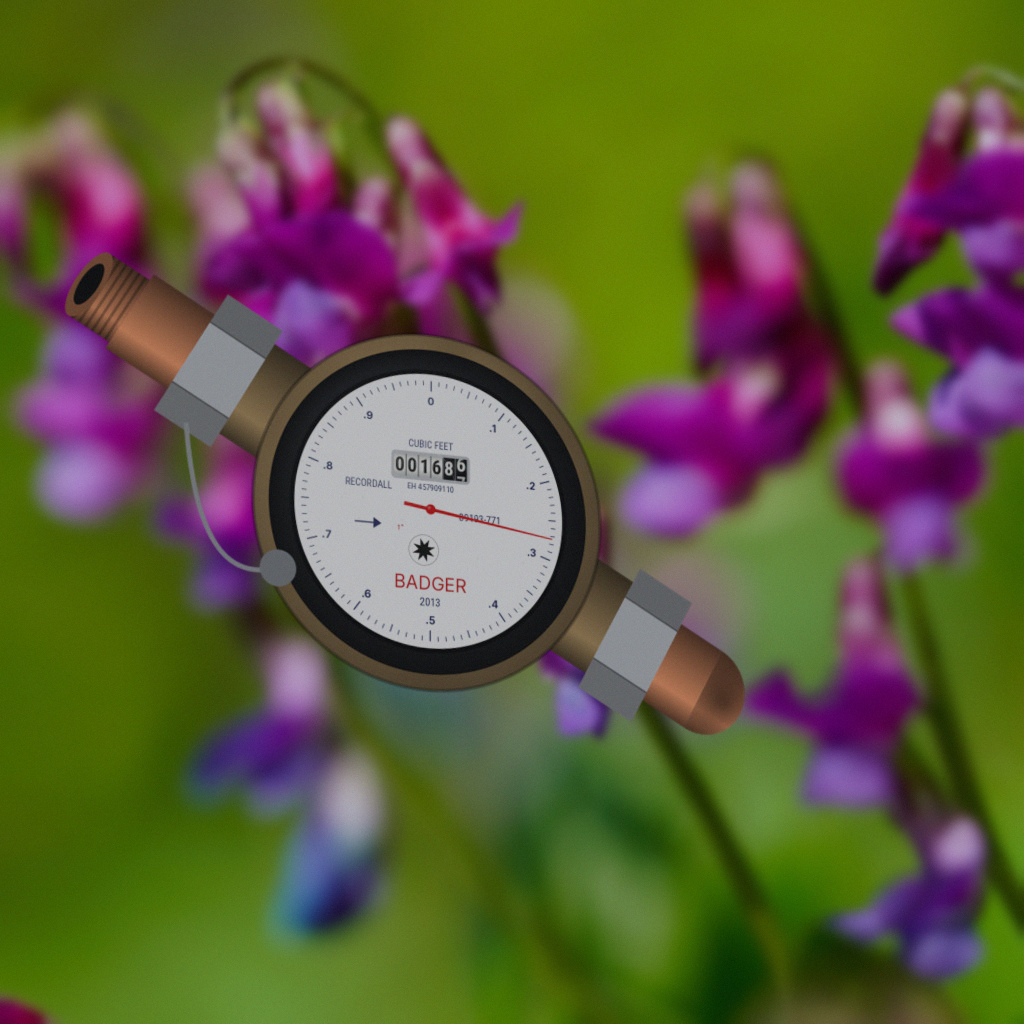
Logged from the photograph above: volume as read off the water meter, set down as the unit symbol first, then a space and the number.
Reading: ft³ 1686.27
